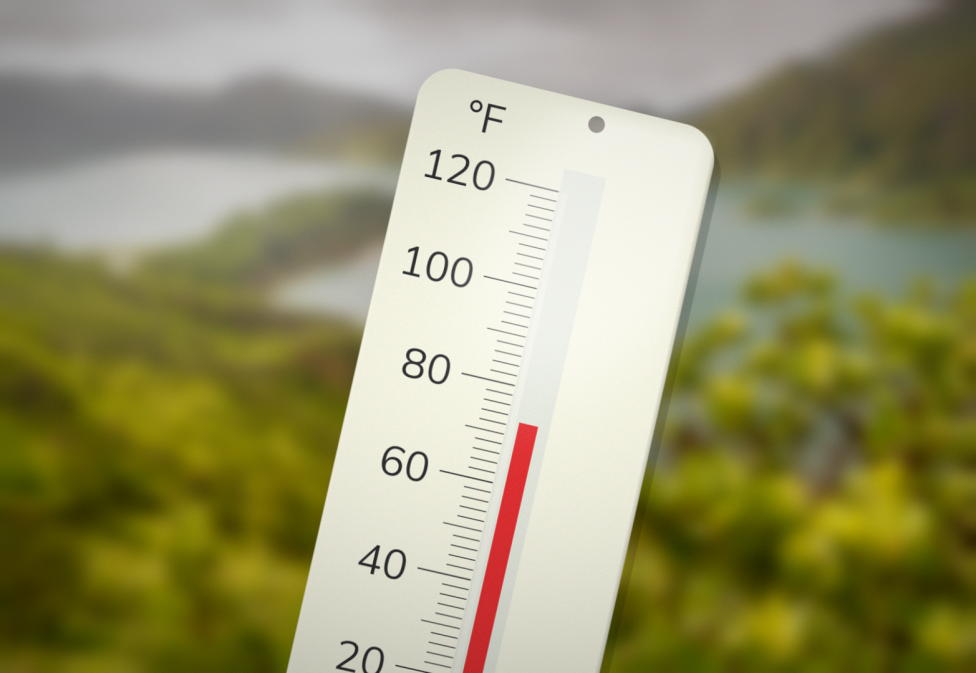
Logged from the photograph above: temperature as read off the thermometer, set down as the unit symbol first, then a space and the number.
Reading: °F 73
